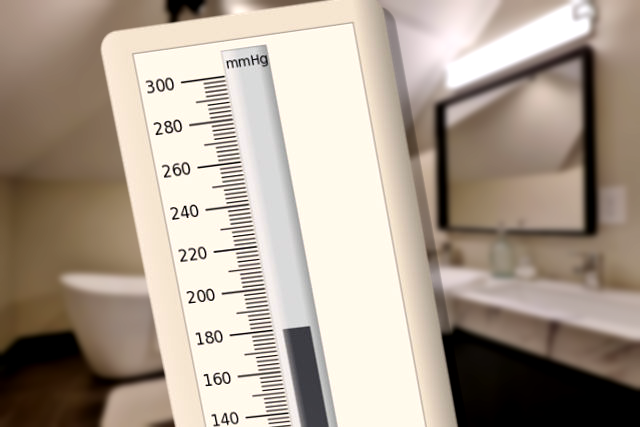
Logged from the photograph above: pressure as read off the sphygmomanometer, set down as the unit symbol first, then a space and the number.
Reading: mmHg 180
